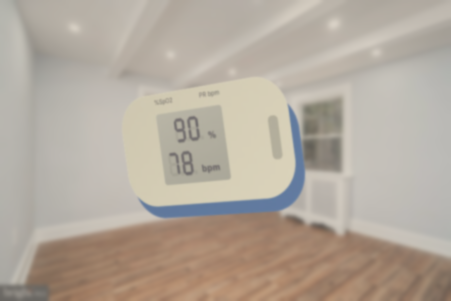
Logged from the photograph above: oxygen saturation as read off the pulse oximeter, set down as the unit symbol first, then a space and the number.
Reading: % 90
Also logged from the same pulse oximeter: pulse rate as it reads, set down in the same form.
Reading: bpm 78
